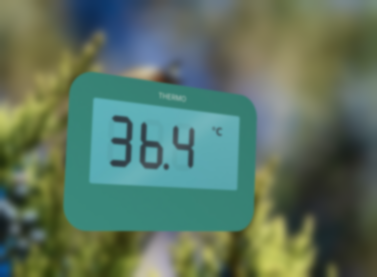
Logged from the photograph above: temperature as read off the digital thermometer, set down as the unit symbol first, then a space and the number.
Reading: °C 36.4
